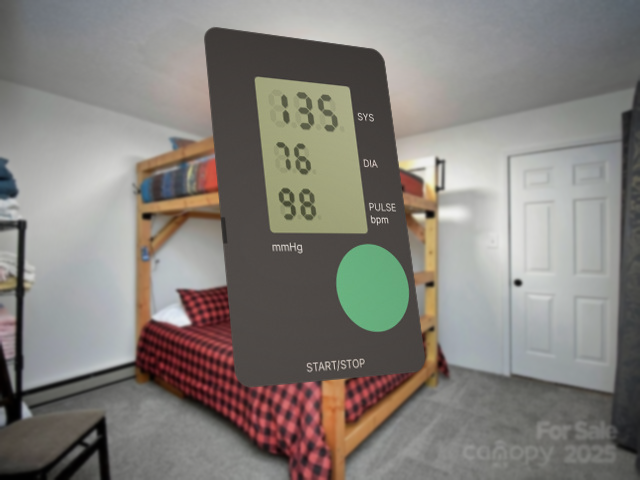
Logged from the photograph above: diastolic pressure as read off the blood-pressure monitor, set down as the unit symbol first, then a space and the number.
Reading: mmHg 76
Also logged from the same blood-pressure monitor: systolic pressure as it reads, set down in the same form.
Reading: mmHg 135
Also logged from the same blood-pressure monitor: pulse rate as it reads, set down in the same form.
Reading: bpm 98
